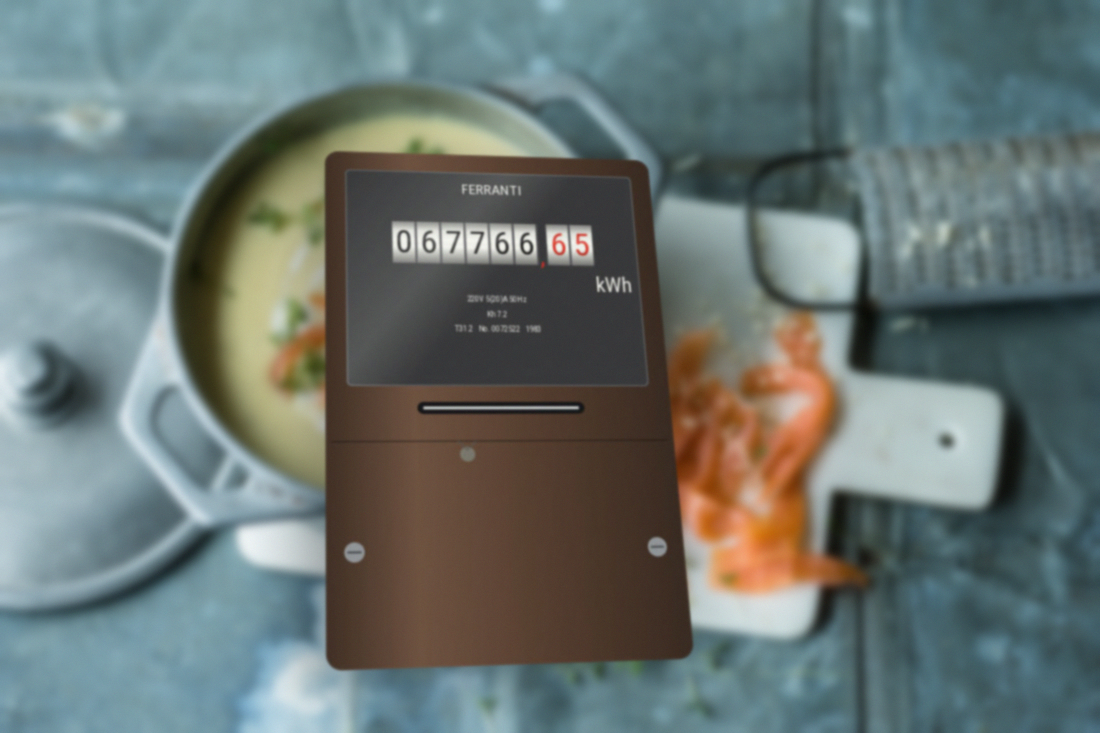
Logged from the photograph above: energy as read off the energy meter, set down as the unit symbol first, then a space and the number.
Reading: kWh 67766.65
